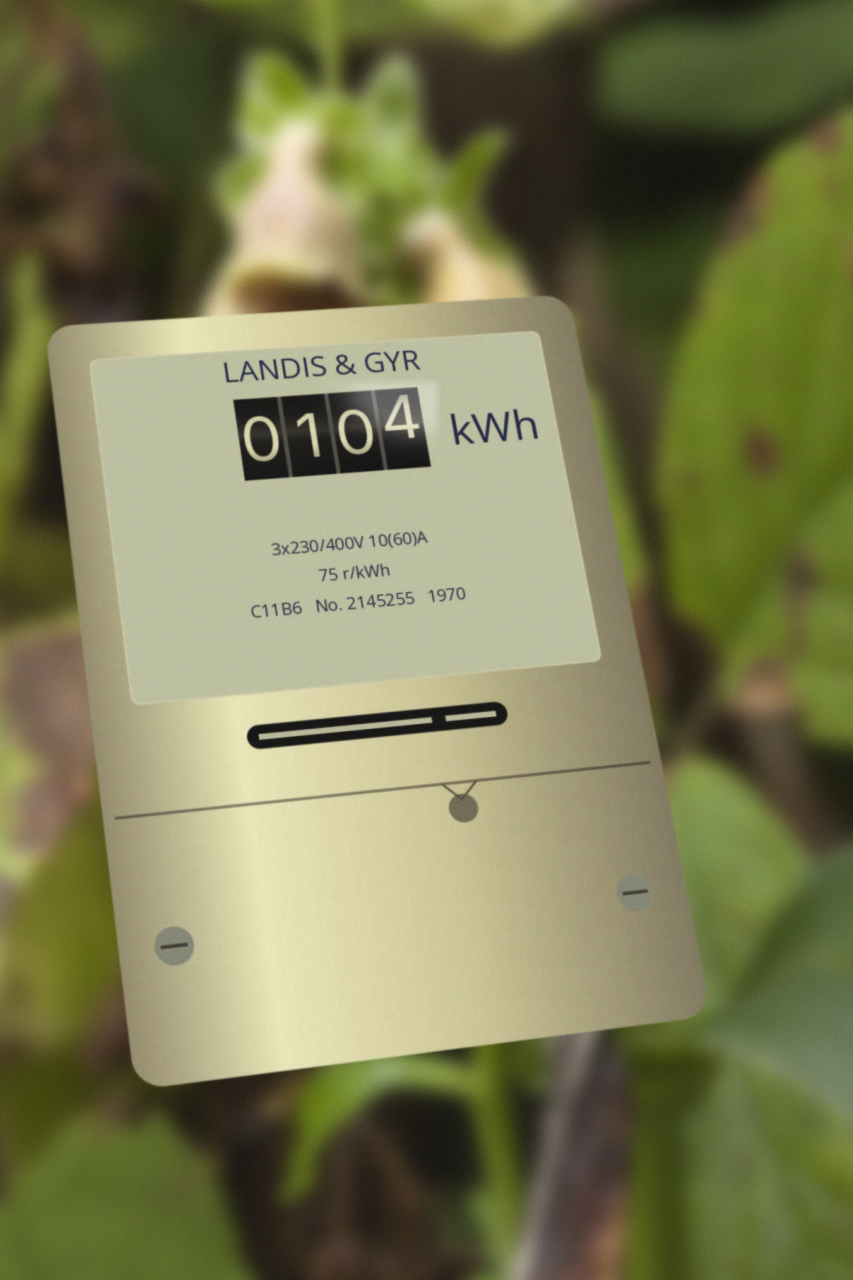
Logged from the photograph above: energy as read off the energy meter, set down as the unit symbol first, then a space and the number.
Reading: kWh 104
